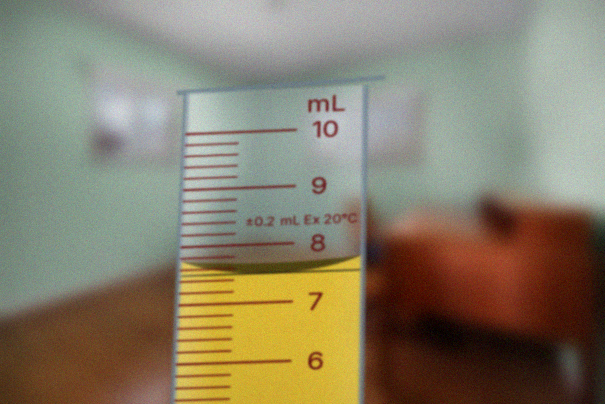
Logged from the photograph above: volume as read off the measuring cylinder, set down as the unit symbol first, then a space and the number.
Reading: mL 7.5
